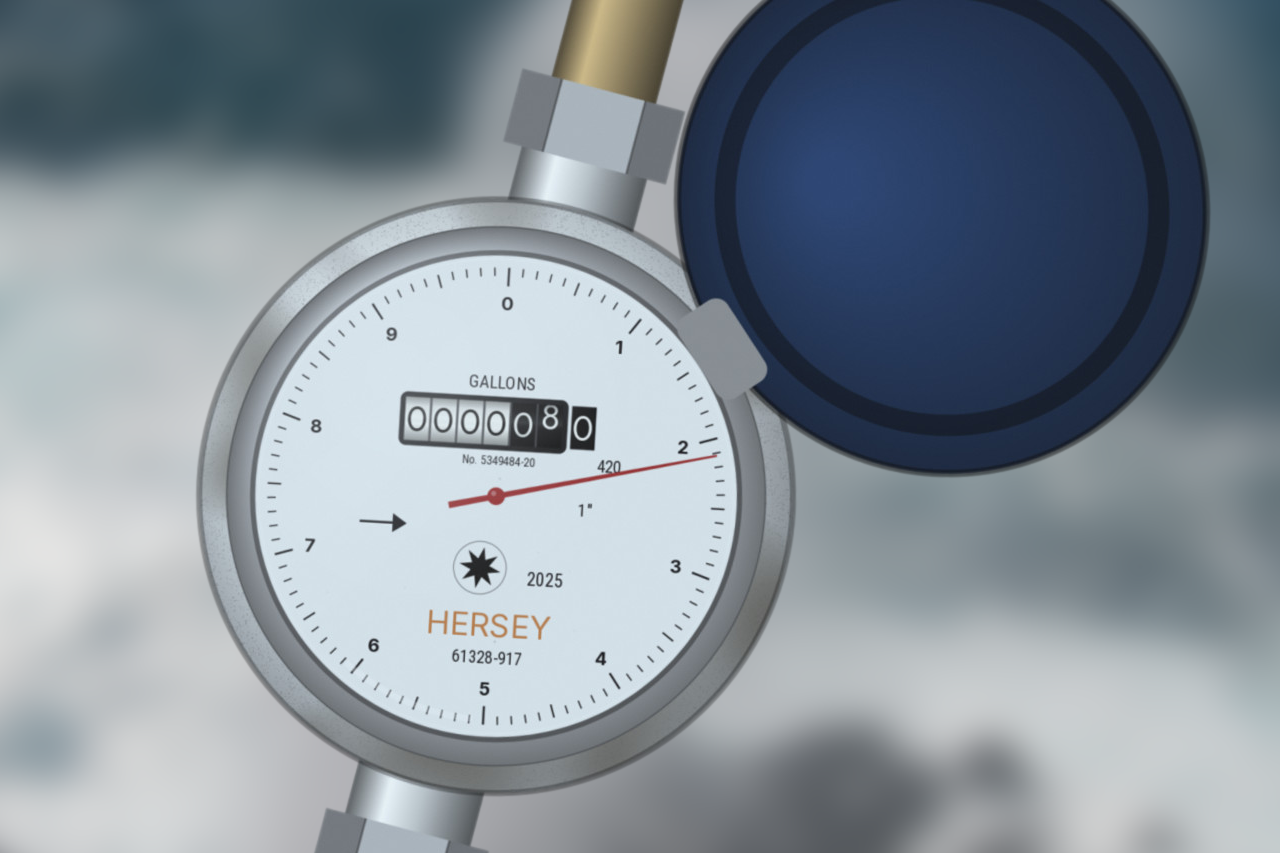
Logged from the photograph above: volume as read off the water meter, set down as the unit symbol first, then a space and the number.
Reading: gal 82.1
